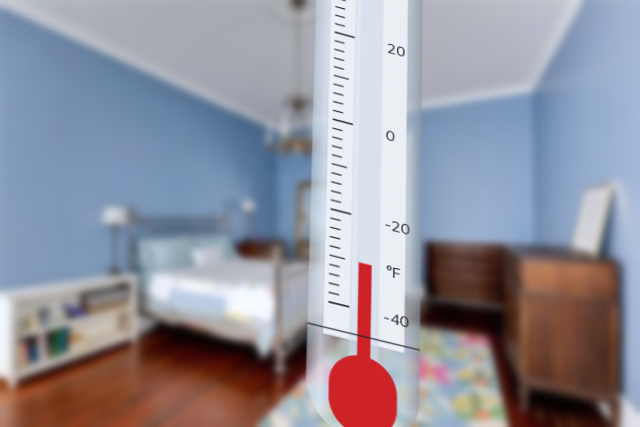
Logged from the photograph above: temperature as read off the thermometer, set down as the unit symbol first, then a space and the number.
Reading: °F -30
